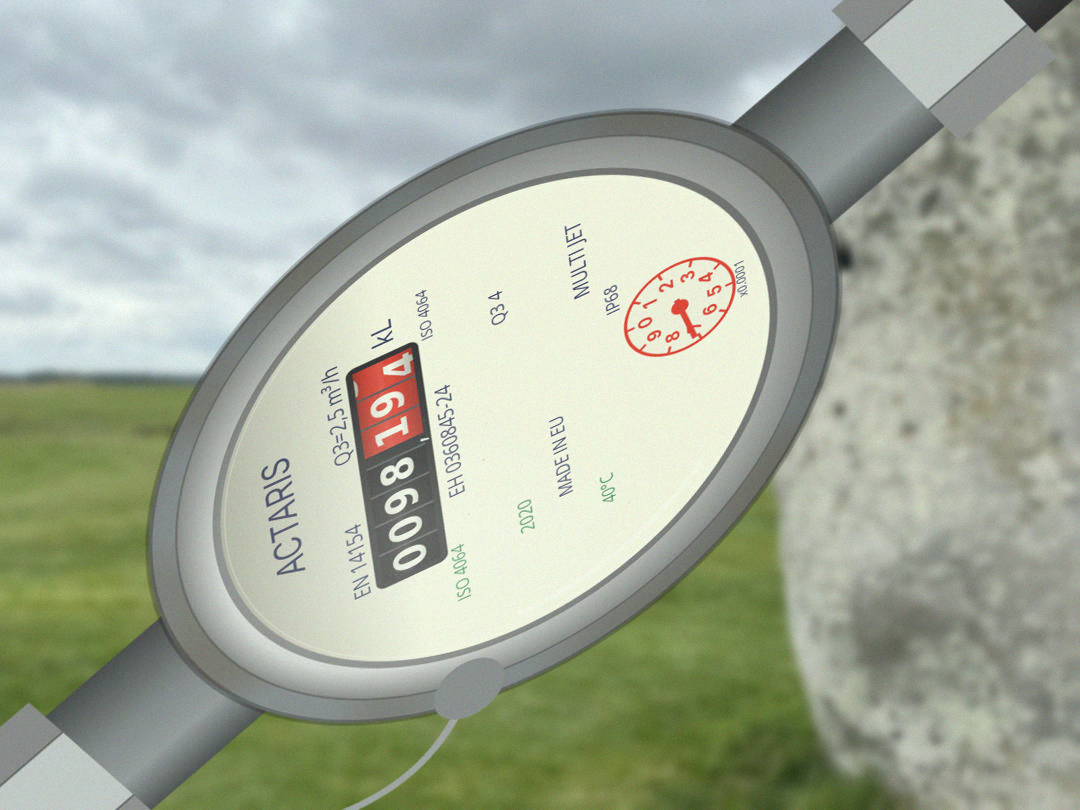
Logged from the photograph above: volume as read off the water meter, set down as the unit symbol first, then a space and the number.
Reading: kL 98.1937
